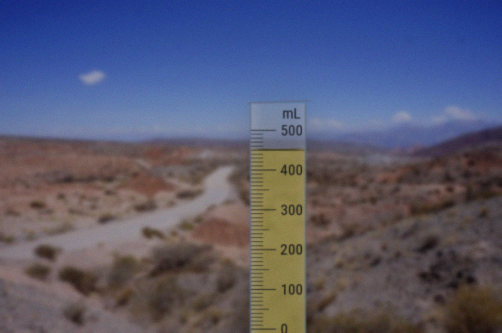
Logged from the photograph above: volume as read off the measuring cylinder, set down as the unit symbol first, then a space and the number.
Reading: mL 450
